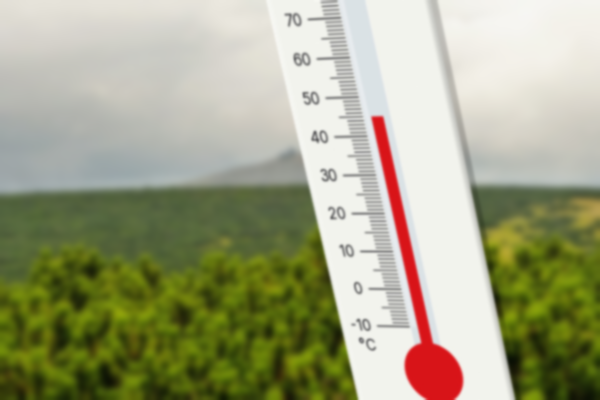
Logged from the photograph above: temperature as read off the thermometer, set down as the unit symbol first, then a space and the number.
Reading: °C 45
